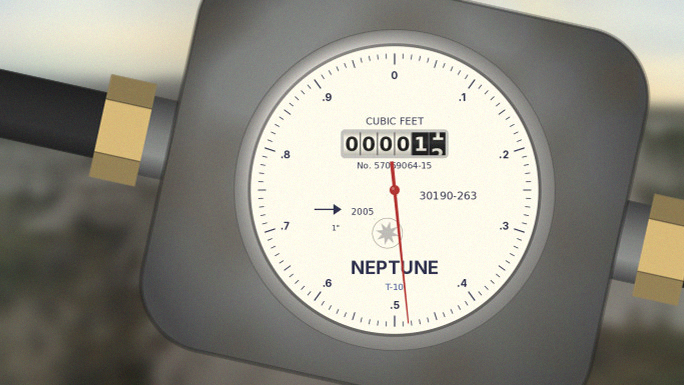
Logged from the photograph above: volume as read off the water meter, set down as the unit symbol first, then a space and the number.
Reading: ft³ 11.48
